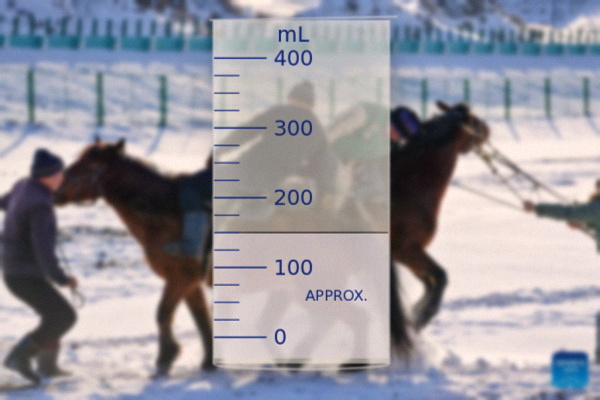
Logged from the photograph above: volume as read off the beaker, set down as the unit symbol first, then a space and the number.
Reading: mL 150
